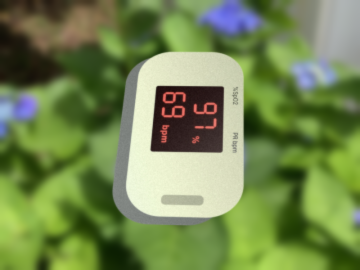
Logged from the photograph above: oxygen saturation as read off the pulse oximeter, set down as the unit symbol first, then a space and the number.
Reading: % 97
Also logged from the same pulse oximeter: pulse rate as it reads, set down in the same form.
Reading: bpm 69
